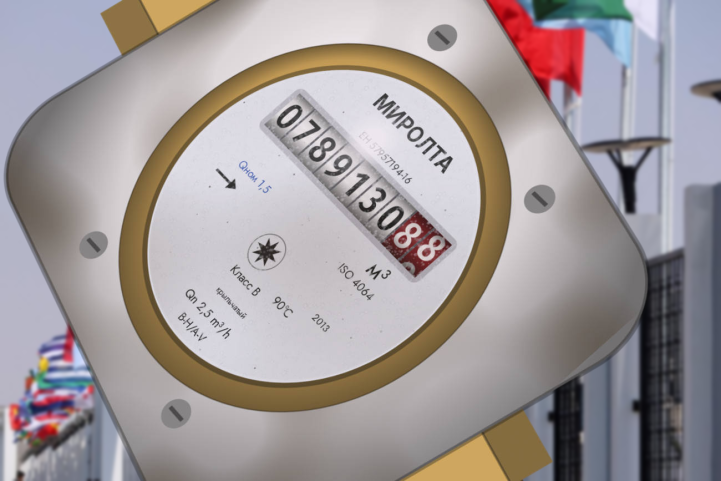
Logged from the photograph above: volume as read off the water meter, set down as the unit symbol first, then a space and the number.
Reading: m³ 789130.88
